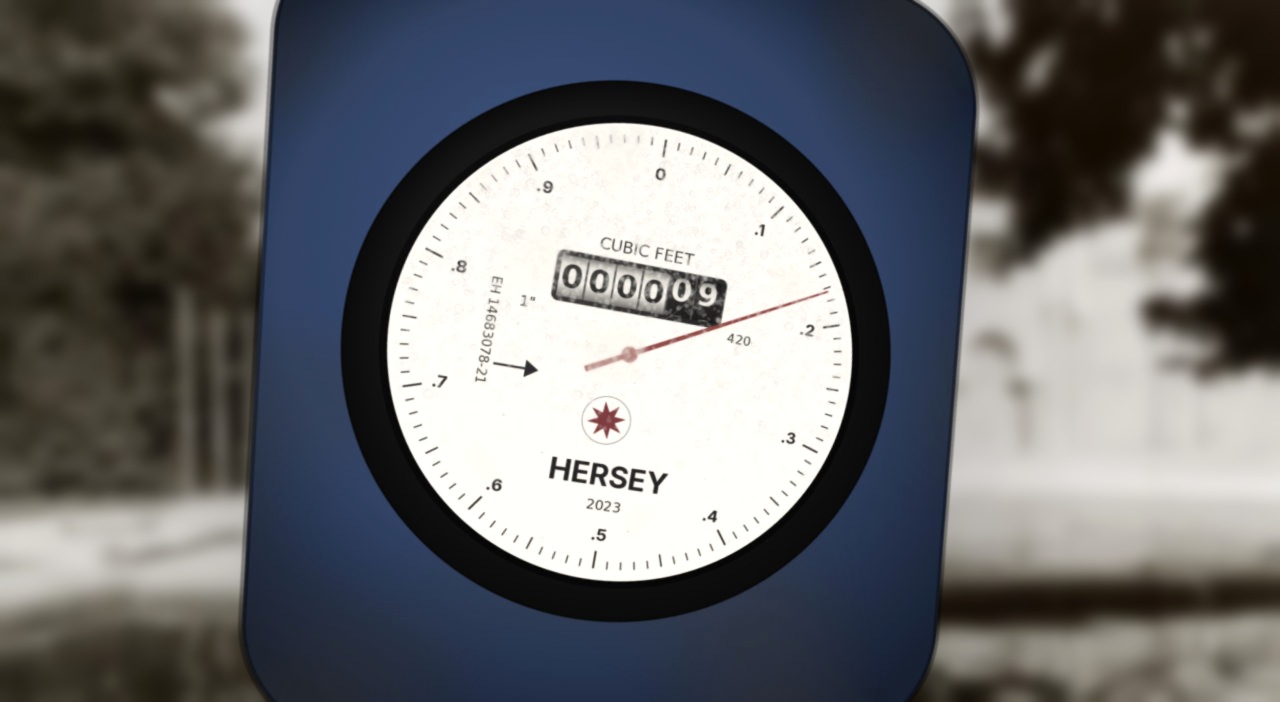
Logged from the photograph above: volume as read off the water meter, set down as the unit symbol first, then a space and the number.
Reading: ft³ 9.17
